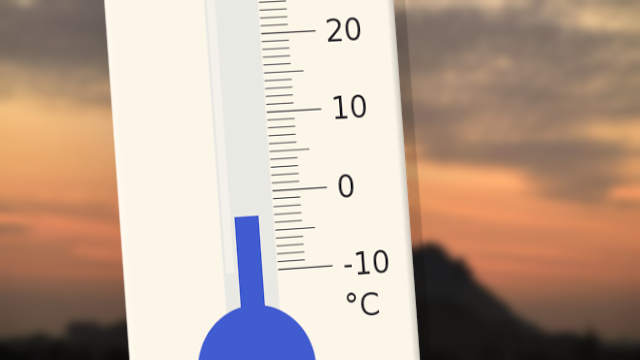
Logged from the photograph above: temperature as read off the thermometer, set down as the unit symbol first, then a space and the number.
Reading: °C -3
